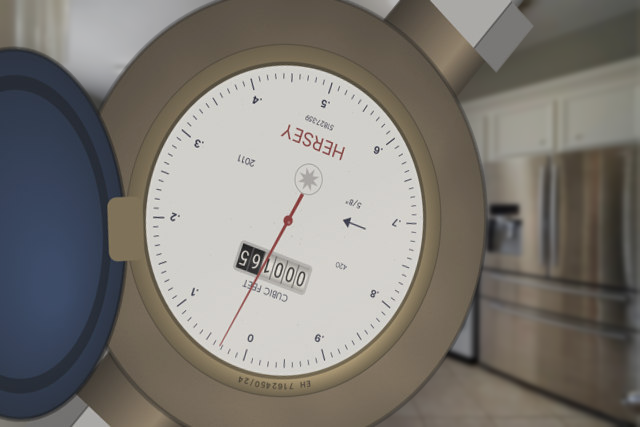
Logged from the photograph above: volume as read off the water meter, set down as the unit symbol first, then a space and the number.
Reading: ft³ 165.03
